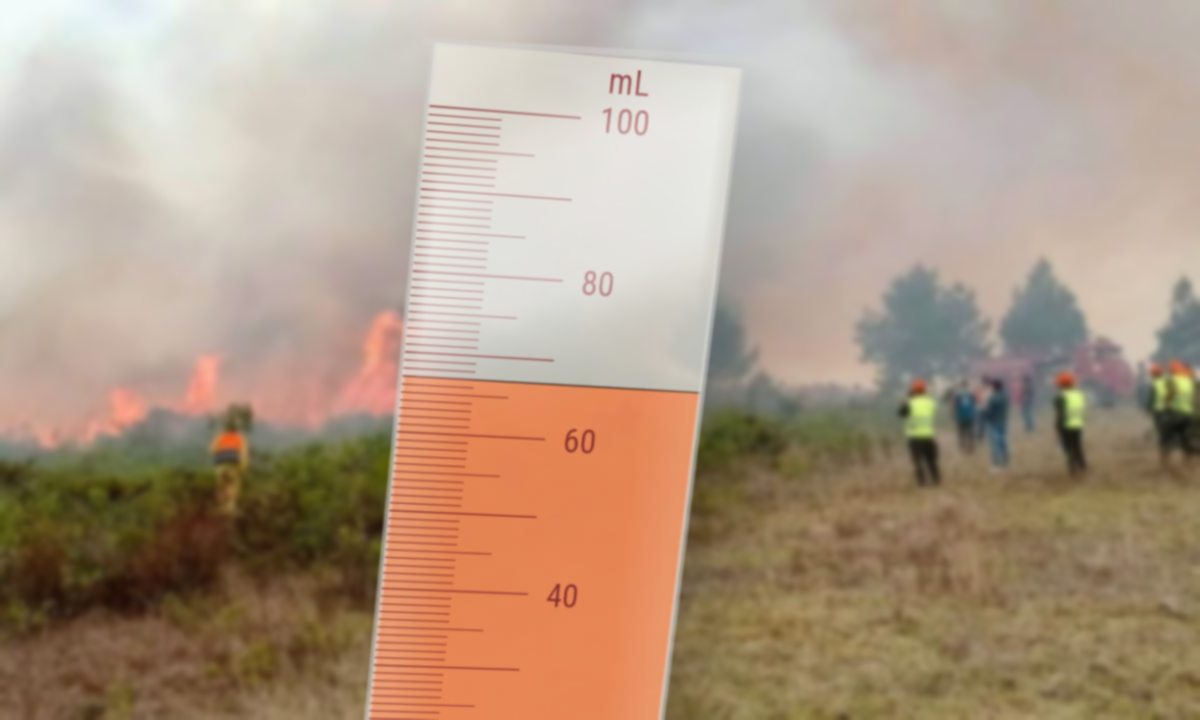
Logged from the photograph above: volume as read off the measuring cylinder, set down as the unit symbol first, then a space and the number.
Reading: mL 67
